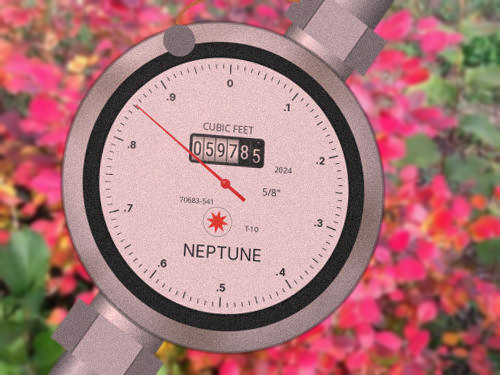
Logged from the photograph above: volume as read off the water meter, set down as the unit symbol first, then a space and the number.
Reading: ft³ 59784.85
